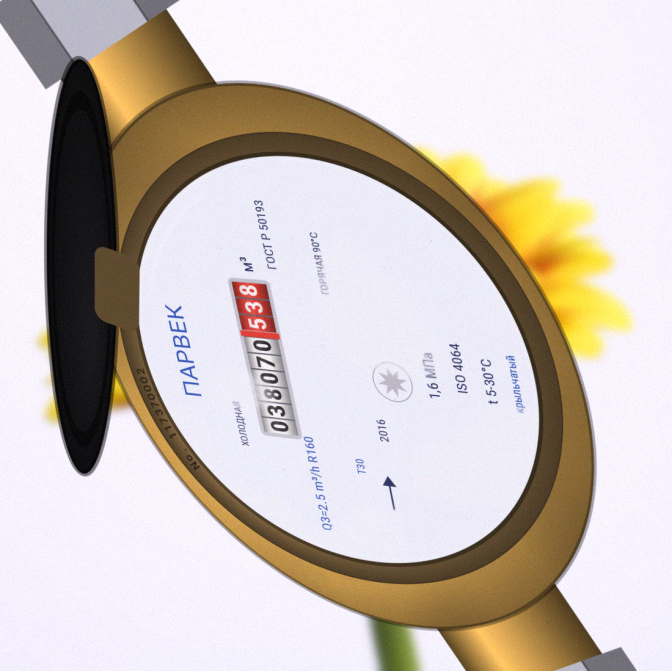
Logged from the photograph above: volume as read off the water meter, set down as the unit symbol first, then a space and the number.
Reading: m³ 38070.538
